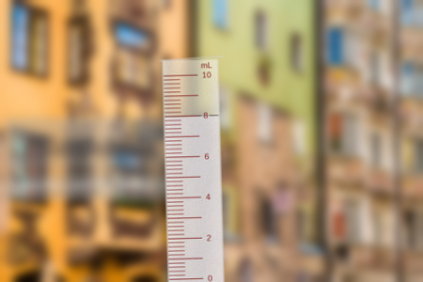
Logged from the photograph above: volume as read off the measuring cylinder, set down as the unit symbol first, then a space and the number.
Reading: mL 8
